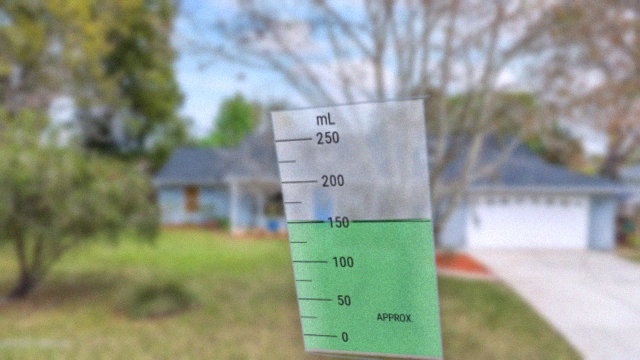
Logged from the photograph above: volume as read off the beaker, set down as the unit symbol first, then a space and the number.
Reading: mL 150
